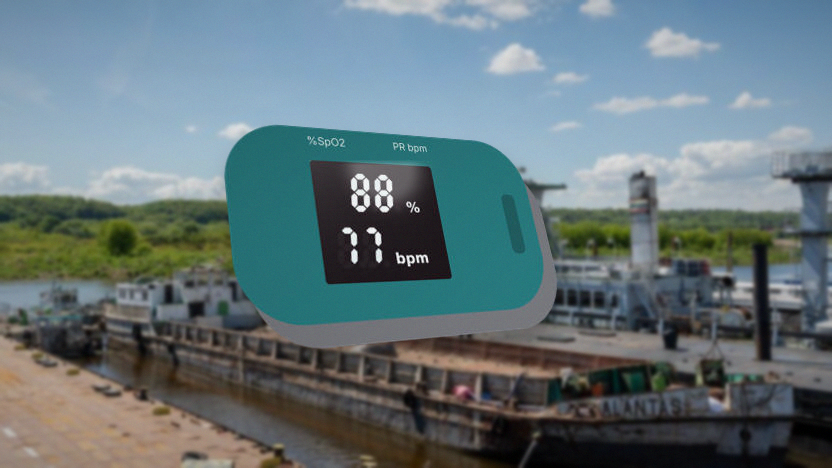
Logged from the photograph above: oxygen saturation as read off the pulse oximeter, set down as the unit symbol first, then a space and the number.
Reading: % 88
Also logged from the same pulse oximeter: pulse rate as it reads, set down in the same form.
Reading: bpm 77
